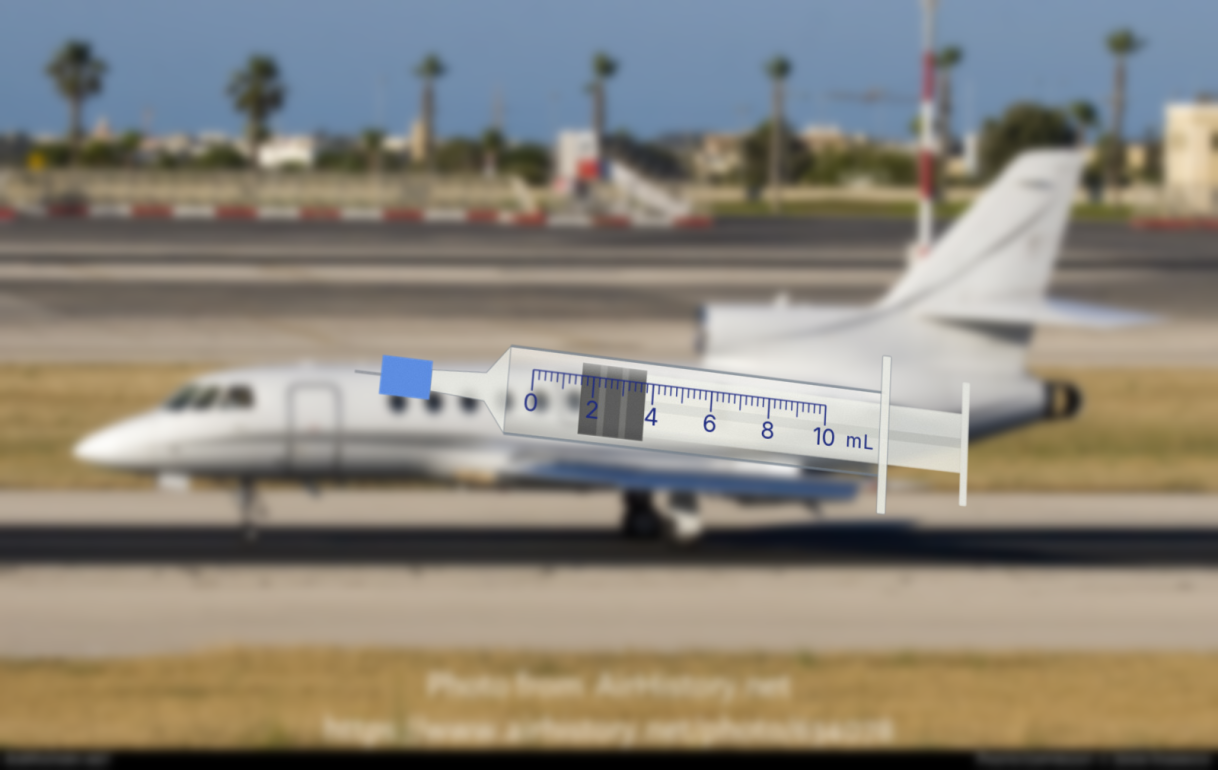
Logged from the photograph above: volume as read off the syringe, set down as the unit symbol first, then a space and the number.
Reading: mL 1.6
